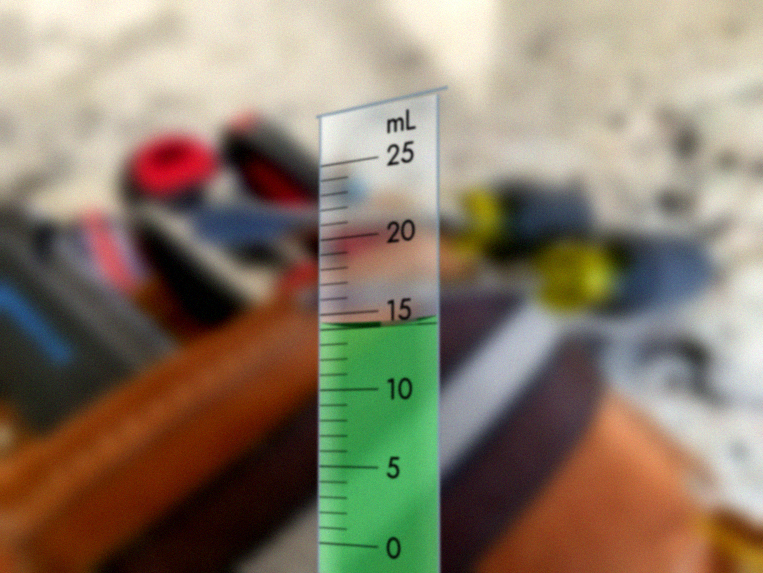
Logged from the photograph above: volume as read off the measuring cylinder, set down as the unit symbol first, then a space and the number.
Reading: mL 14
